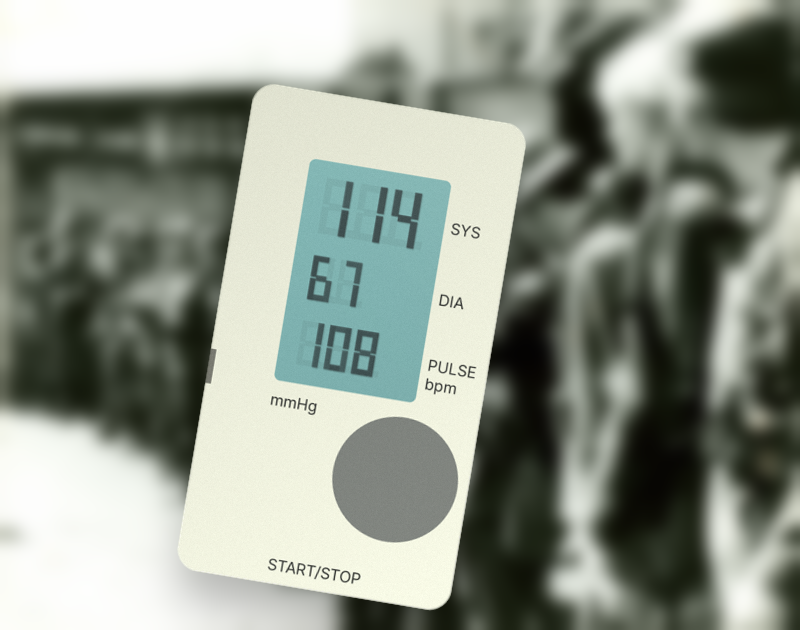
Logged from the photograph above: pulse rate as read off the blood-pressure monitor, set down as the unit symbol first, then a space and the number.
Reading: bpm 108
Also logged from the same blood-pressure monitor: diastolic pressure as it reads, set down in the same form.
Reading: mmHg 67
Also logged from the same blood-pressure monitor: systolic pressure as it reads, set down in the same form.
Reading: mmHg 114
